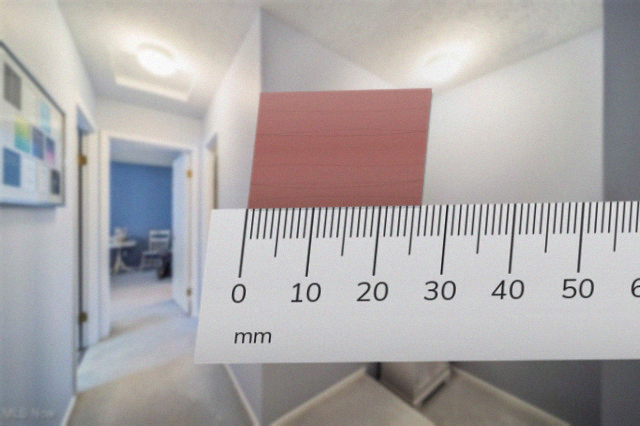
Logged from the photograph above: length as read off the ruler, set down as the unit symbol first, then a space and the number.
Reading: mm 26
